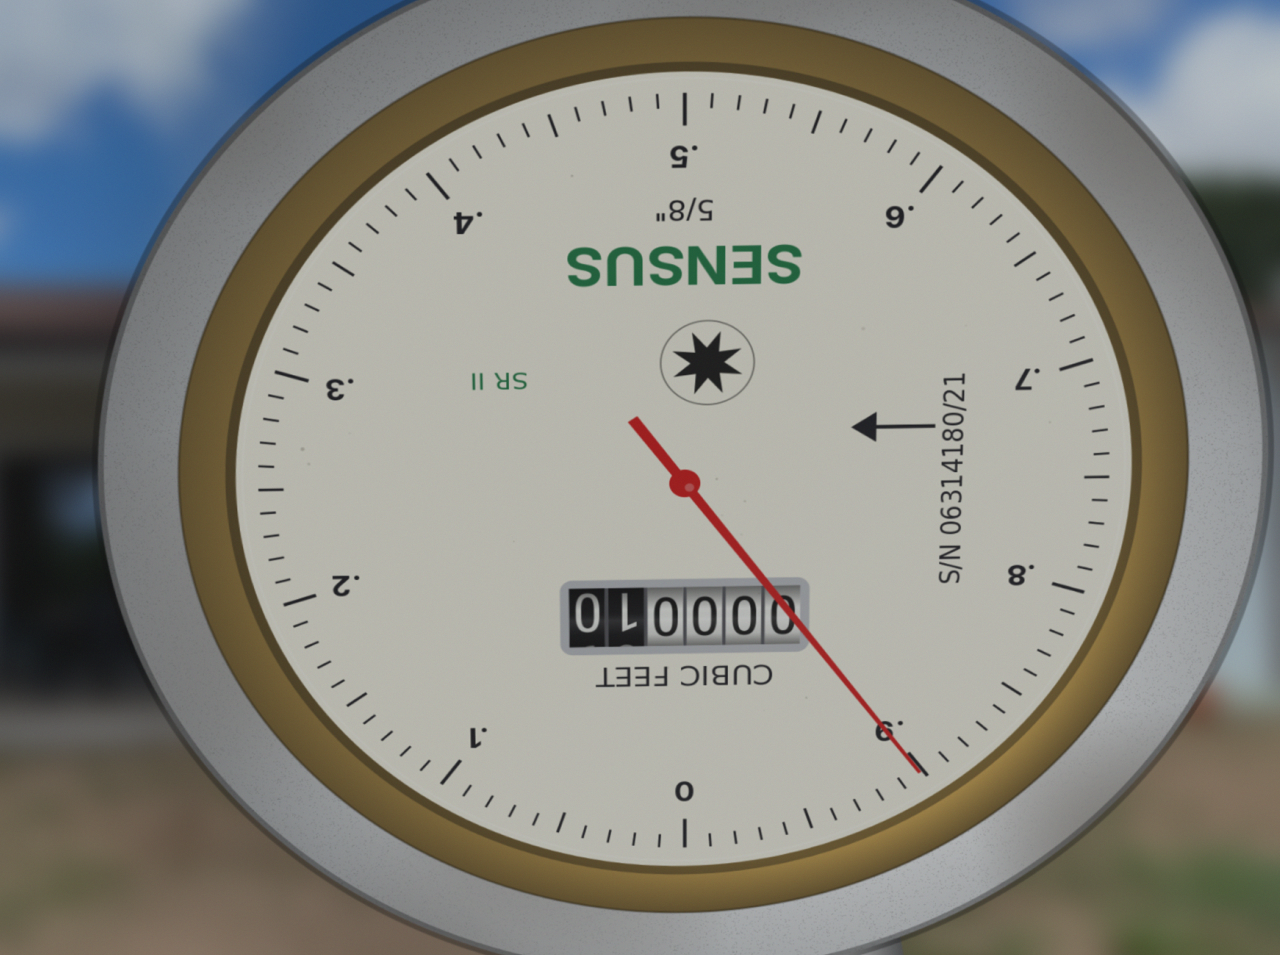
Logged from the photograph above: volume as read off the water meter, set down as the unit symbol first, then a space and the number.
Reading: ft³ 9.90
